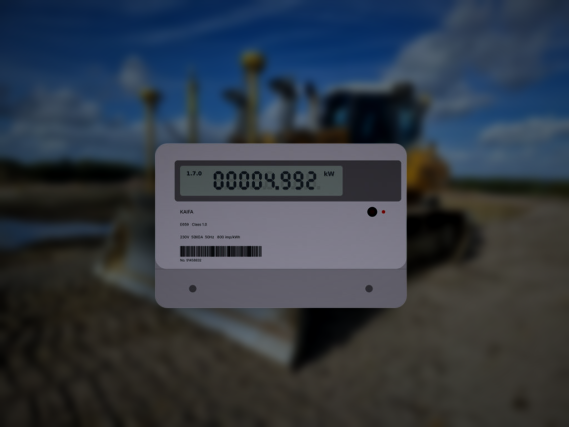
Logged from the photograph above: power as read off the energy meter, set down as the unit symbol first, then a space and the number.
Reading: kW 4.992
